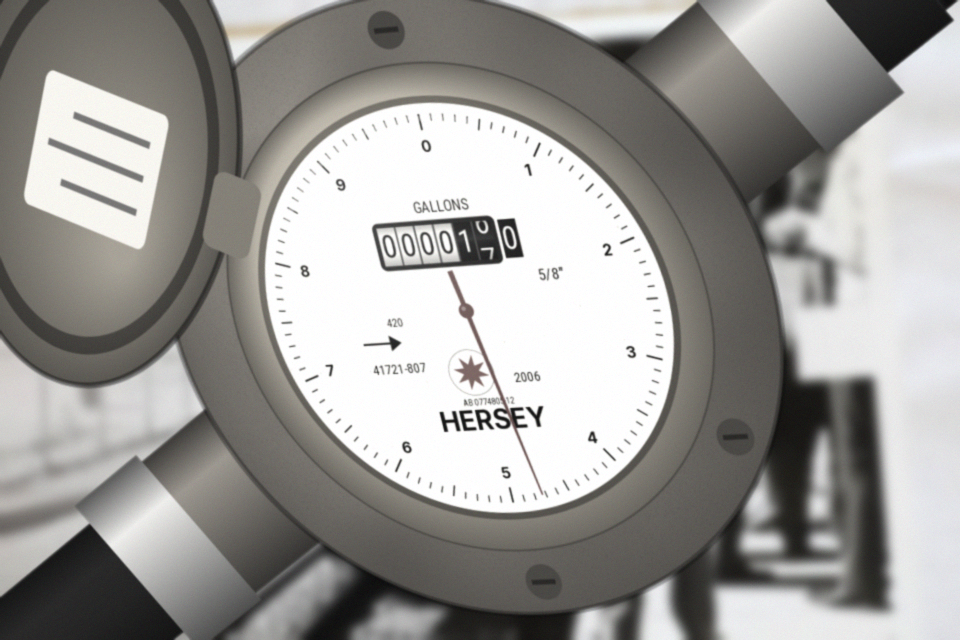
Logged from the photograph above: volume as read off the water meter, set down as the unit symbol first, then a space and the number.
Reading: gal 164.7
